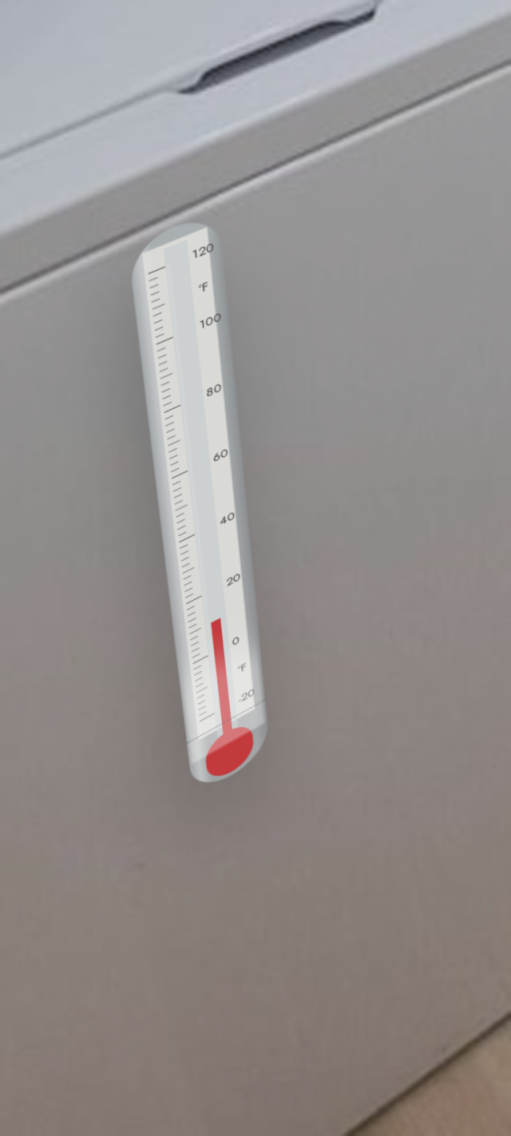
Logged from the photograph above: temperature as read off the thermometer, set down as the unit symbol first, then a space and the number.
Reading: °F 10
